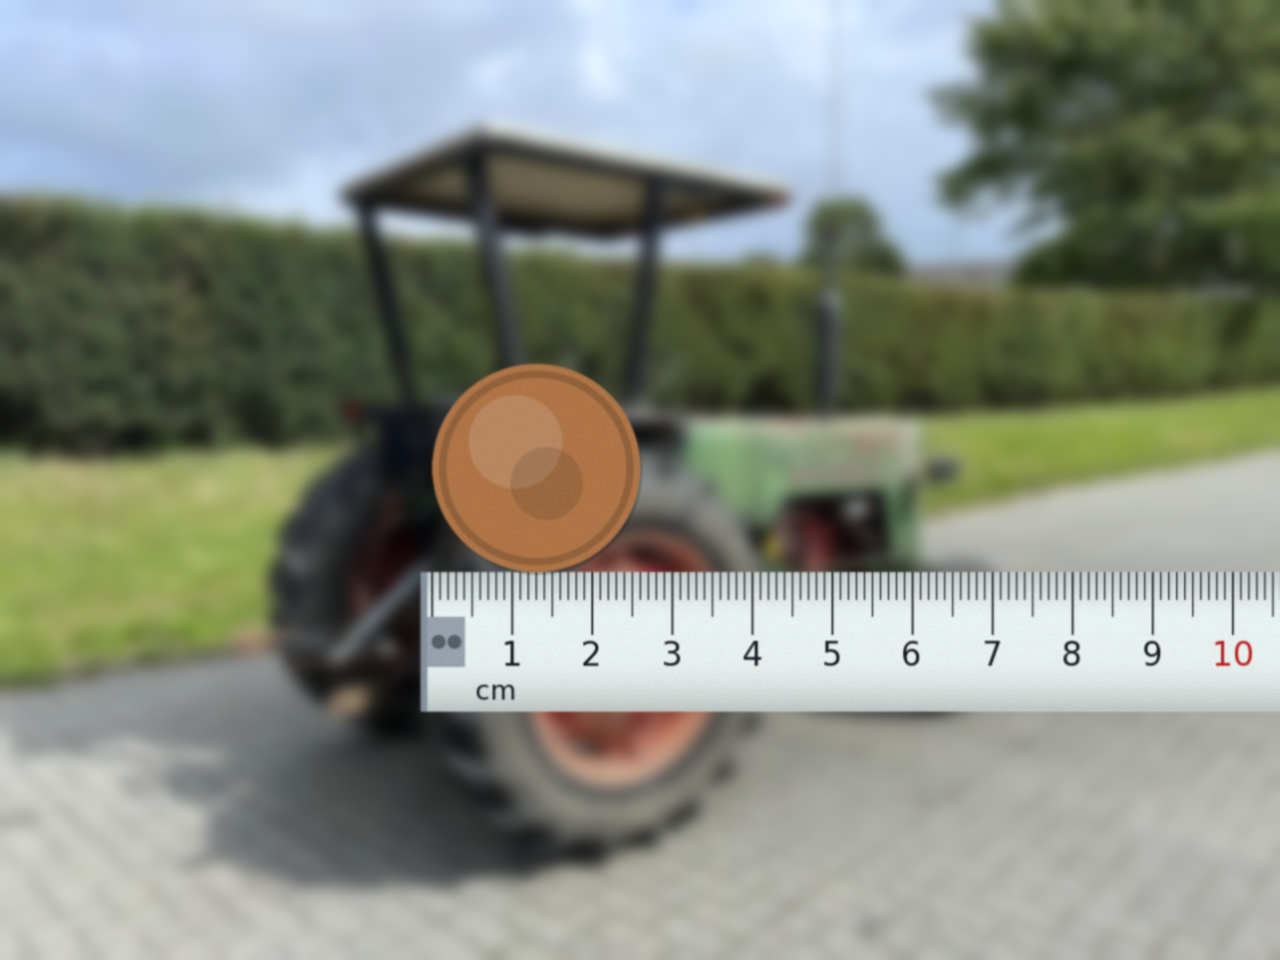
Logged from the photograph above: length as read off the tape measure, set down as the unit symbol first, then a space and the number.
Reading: cm 2.6
